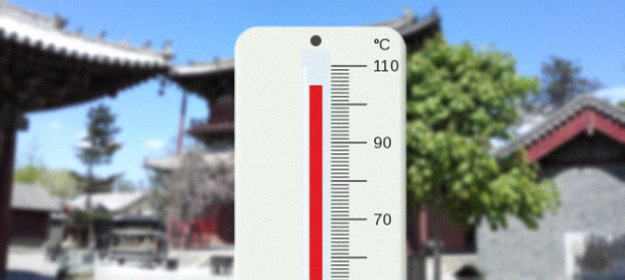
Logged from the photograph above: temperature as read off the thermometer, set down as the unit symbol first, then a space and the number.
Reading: °C 105
